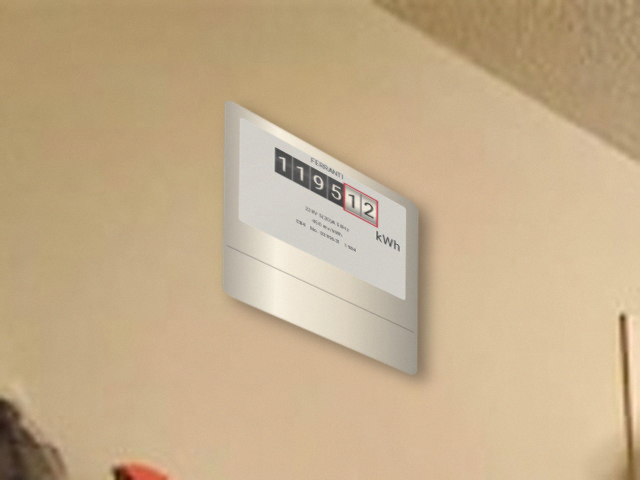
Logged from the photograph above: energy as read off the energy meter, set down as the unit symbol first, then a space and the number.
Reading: kWh 1195.12
